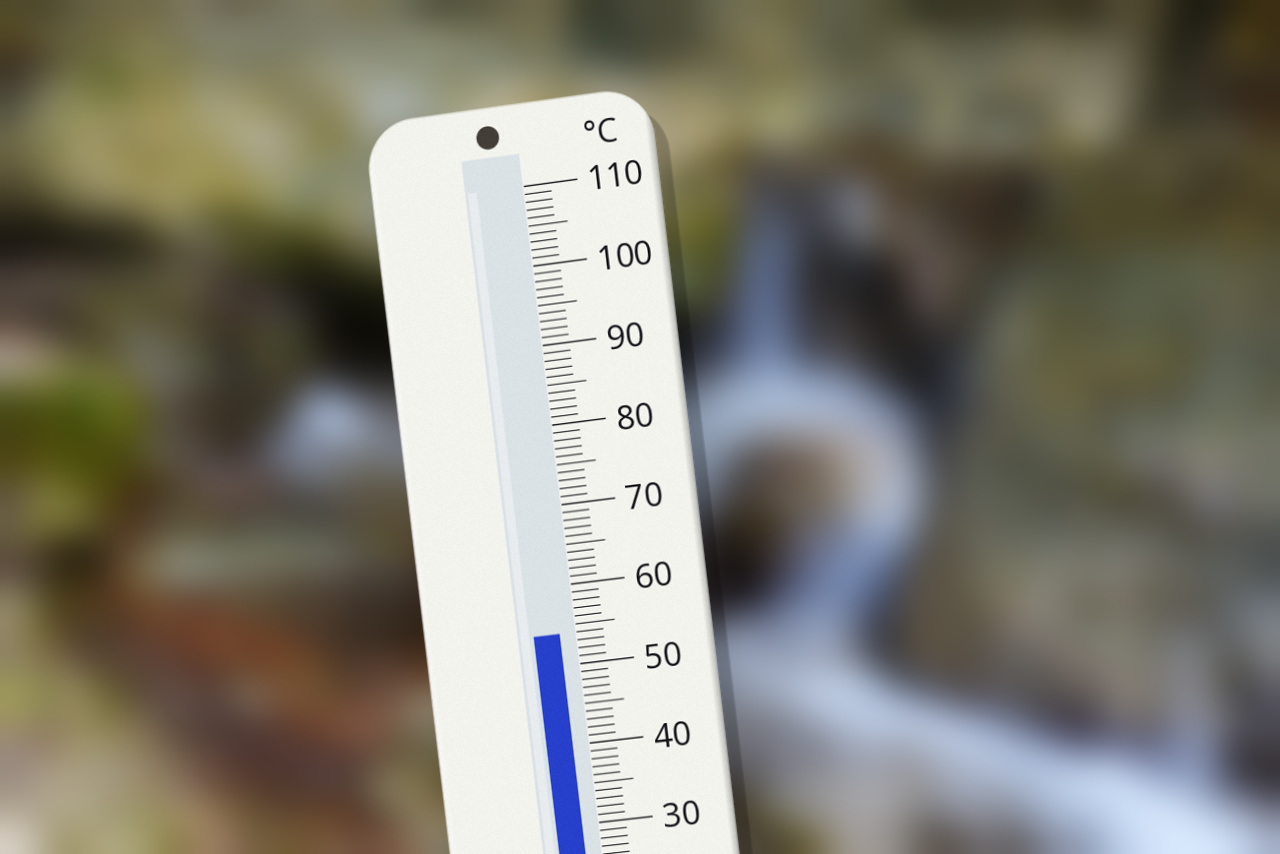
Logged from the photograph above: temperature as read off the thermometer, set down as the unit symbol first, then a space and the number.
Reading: °C 54
